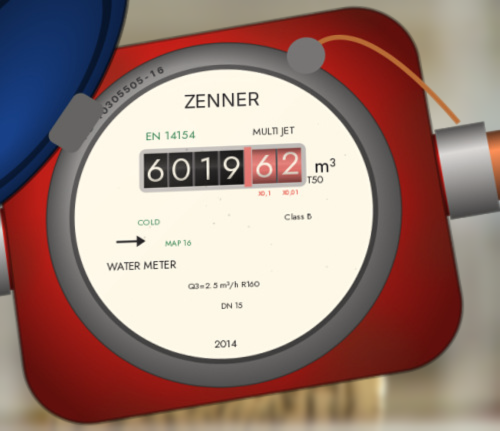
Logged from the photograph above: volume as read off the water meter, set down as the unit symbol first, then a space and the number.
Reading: m³ 6019.62
